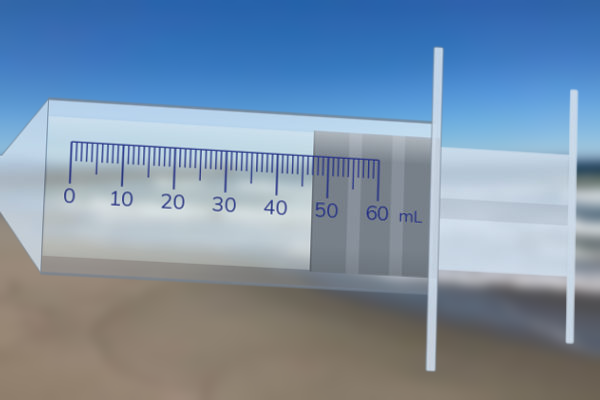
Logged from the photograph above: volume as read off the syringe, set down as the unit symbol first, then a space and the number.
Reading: mL 47
